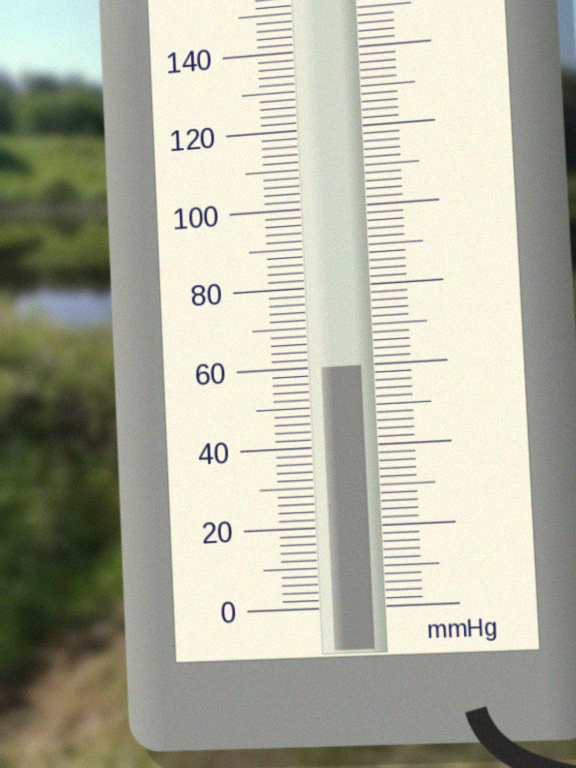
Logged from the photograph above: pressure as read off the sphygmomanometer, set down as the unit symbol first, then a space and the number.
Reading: mmHg 60
